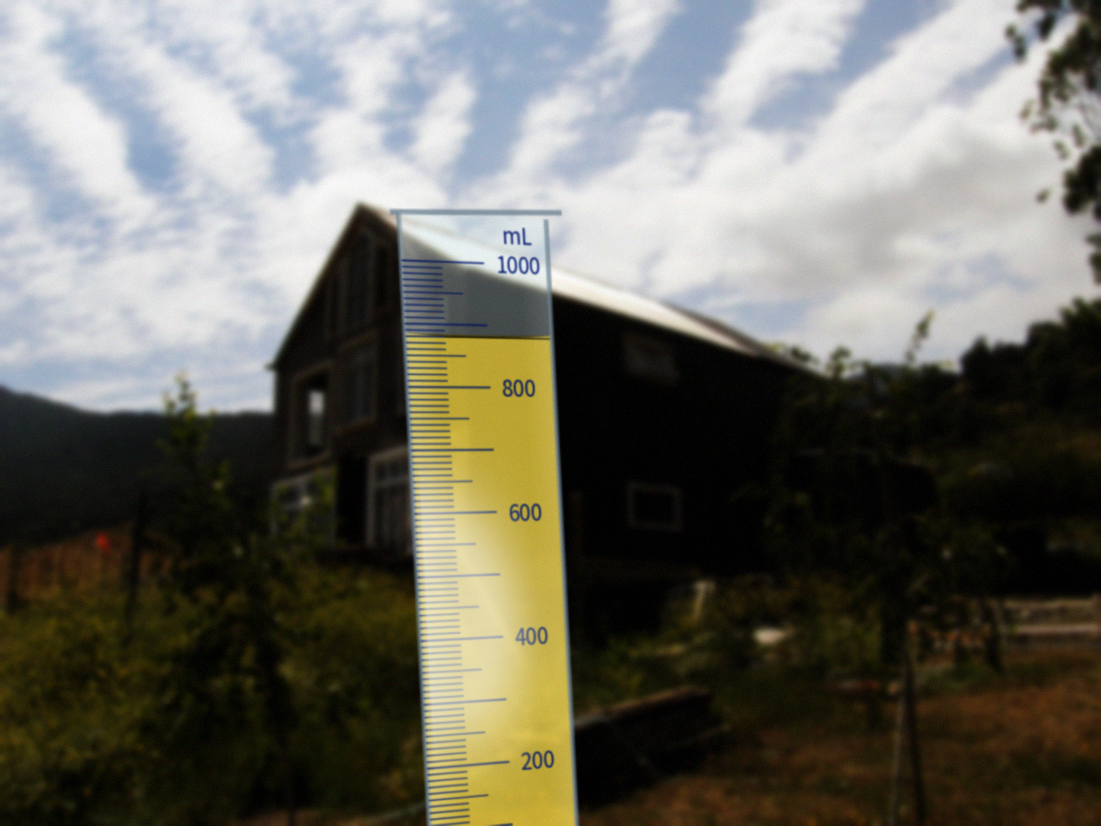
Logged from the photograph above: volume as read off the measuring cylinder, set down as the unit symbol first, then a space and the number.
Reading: mL 880
